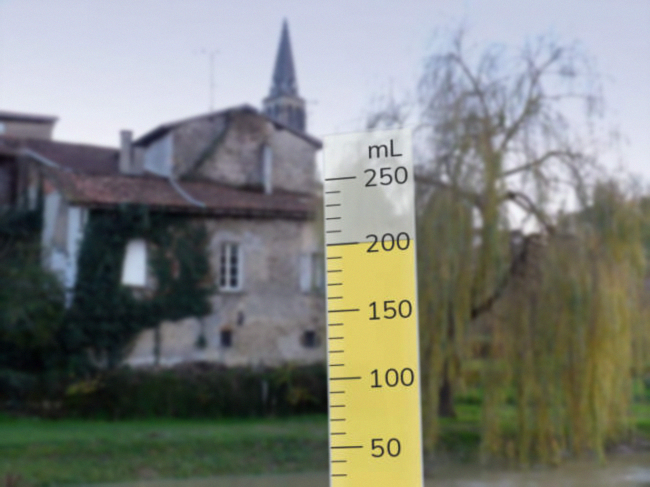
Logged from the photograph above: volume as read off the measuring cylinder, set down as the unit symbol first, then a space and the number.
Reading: mL 200
